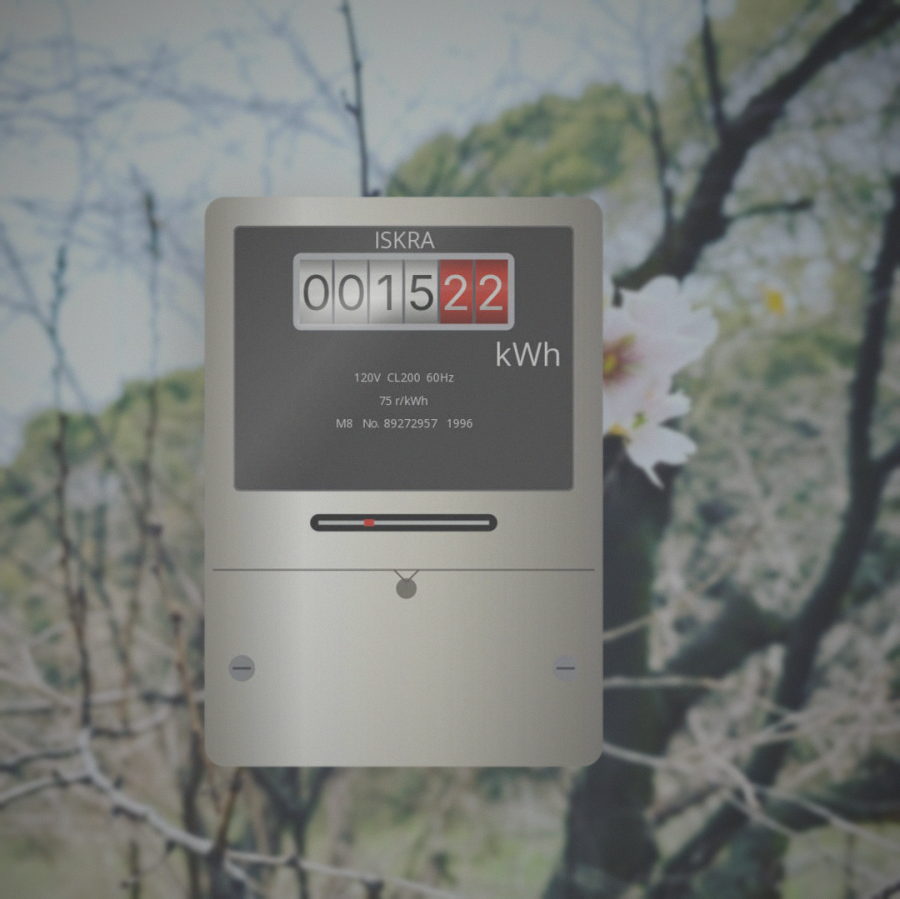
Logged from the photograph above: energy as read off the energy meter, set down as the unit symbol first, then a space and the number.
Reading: kWh 15.22
